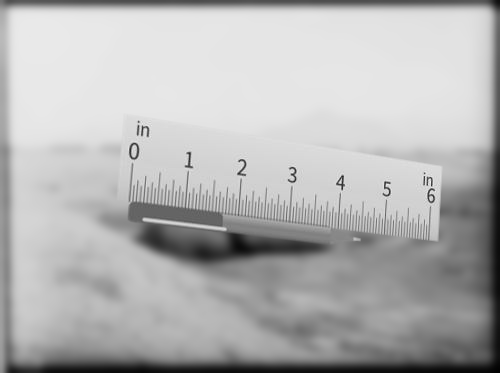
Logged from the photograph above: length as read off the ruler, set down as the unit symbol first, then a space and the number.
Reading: in 4.5
